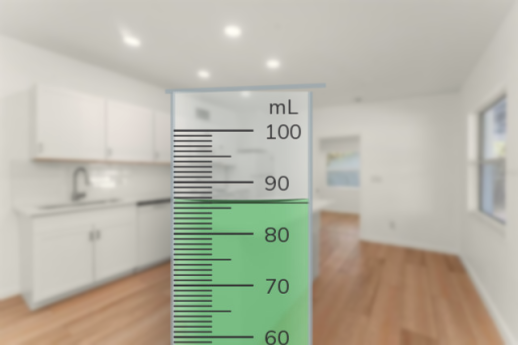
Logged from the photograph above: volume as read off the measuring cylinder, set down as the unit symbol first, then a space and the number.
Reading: mL 86
